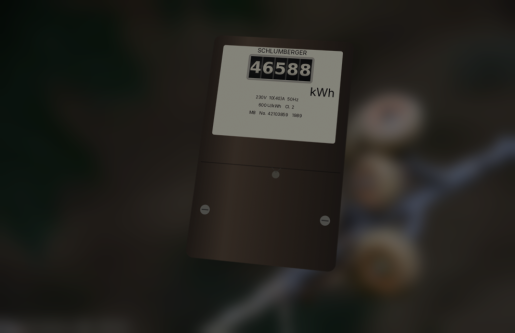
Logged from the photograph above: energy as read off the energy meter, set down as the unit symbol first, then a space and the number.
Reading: kWh 46588
